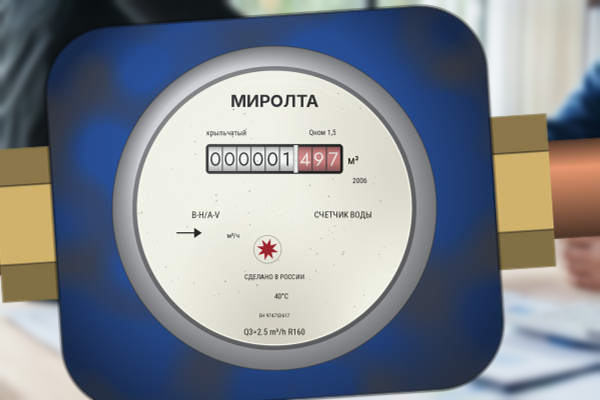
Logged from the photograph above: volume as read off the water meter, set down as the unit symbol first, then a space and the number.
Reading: m³ 1.497
